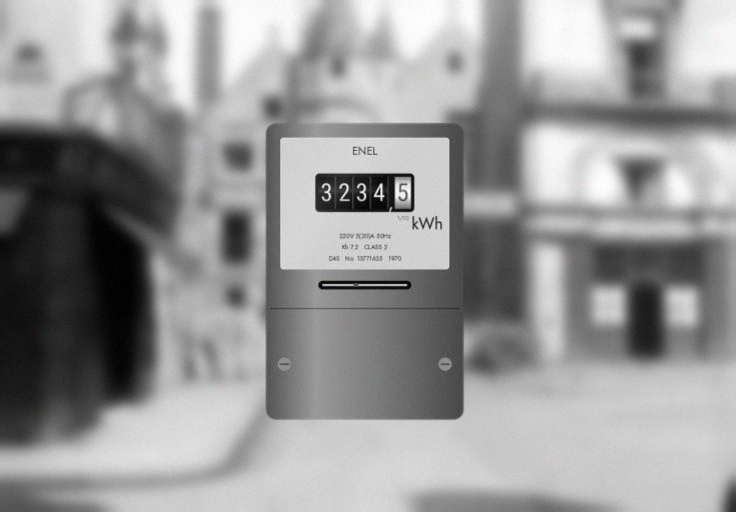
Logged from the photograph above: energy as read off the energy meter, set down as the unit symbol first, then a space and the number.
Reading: kWh 3234.5
